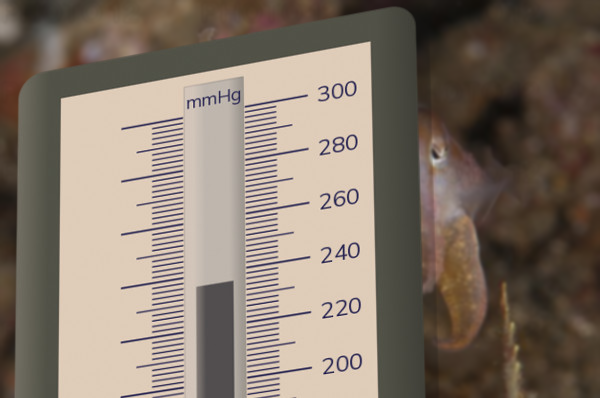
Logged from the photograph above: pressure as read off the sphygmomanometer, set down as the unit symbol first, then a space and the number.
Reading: mmHg 236
